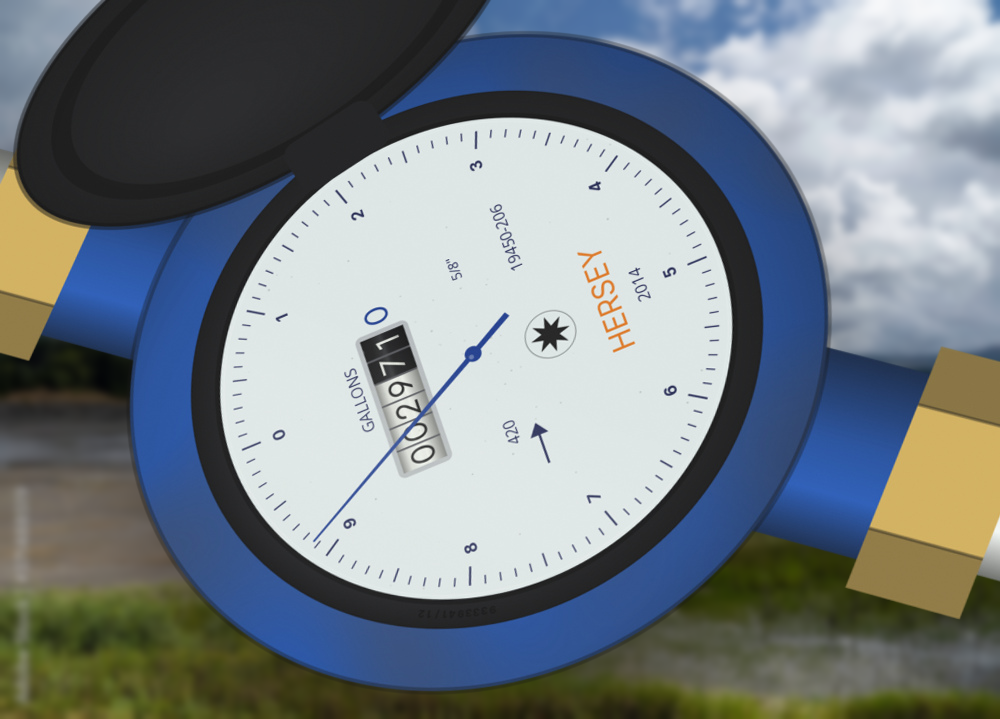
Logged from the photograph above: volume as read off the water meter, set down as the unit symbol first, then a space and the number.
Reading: gal 29709.1
